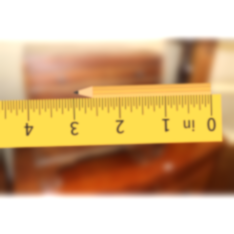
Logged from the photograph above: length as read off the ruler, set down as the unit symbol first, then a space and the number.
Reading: in 3
